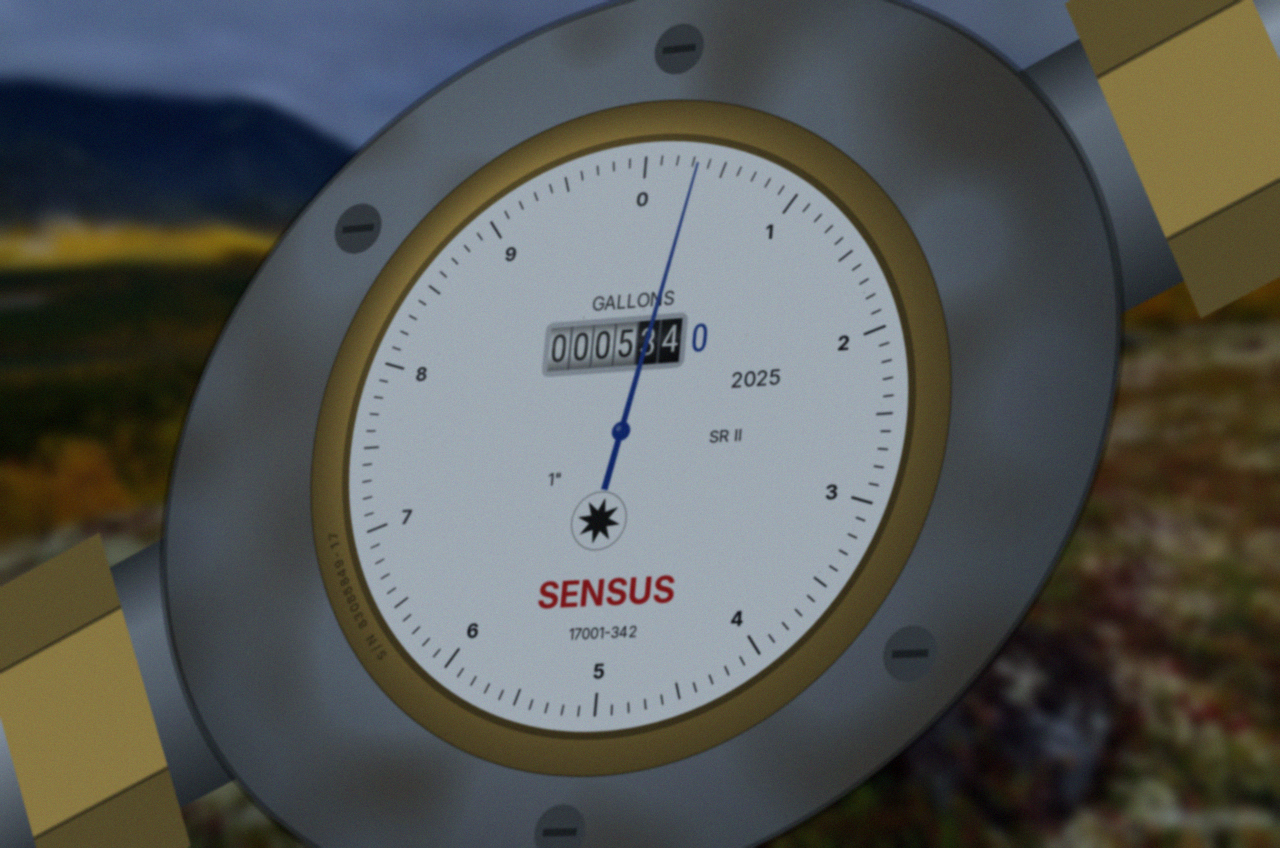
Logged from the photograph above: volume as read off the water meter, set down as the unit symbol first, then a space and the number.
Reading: gal 5340.3
